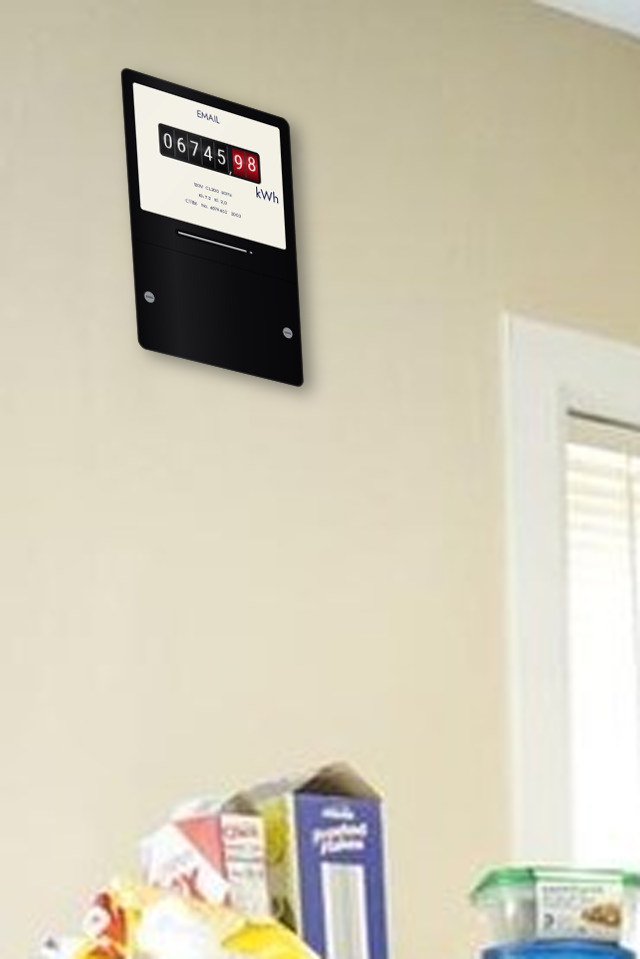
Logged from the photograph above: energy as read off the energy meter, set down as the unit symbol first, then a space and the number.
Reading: kWh 6745.98
